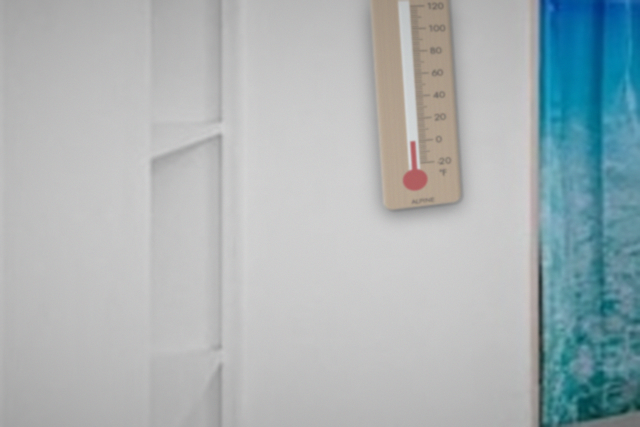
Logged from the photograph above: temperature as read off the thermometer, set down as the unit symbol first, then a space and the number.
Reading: °F 0
